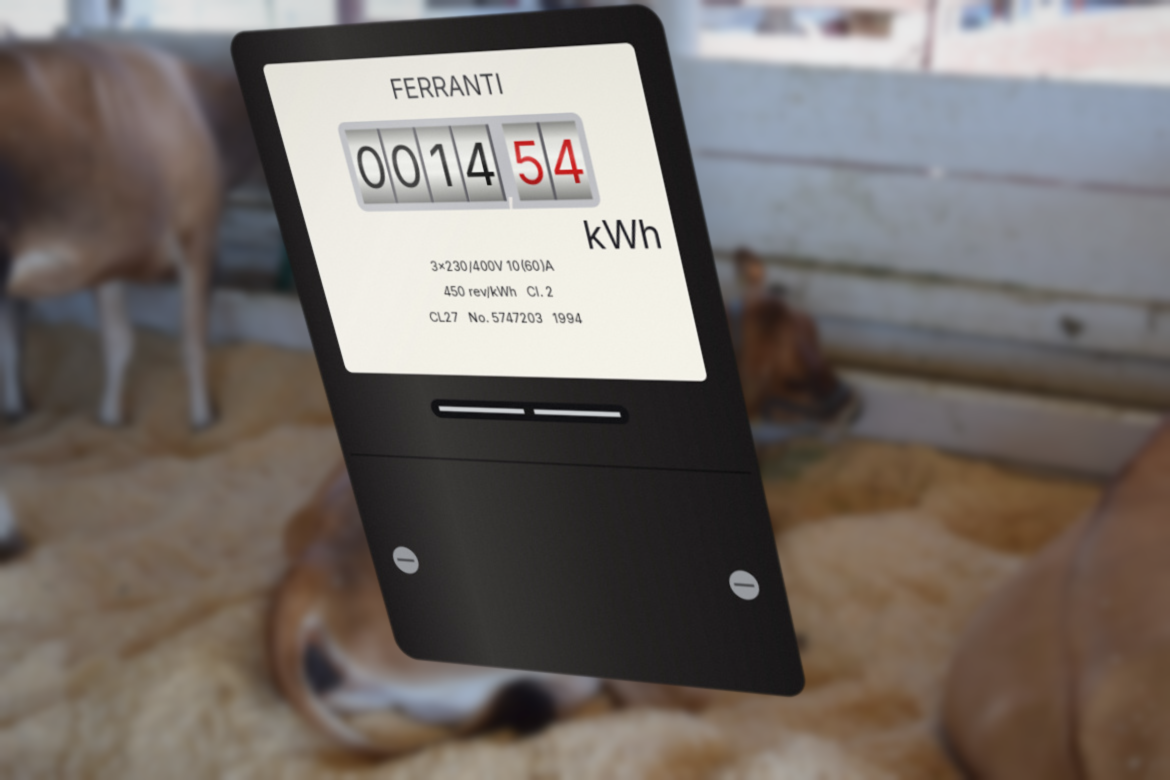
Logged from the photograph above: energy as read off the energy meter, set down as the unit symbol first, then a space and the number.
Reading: kWh 14.54
